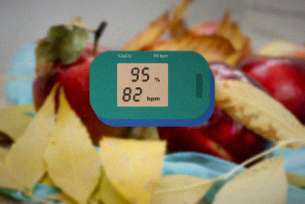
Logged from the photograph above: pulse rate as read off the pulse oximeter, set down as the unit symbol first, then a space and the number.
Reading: bpm 82
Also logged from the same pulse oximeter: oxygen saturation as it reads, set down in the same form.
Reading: % 95
